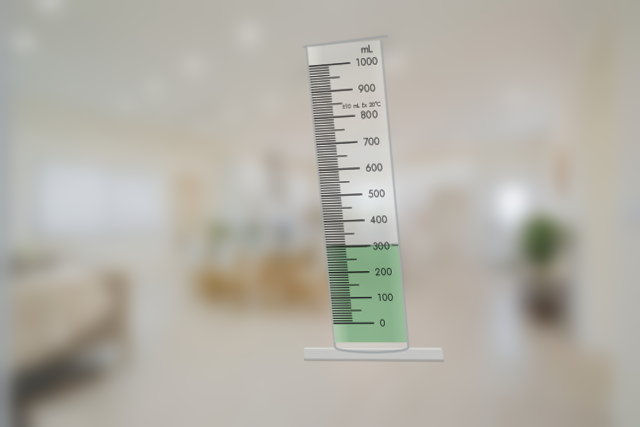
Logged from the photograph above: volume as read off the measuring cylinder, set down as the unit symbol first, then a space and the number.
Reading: mL 300
